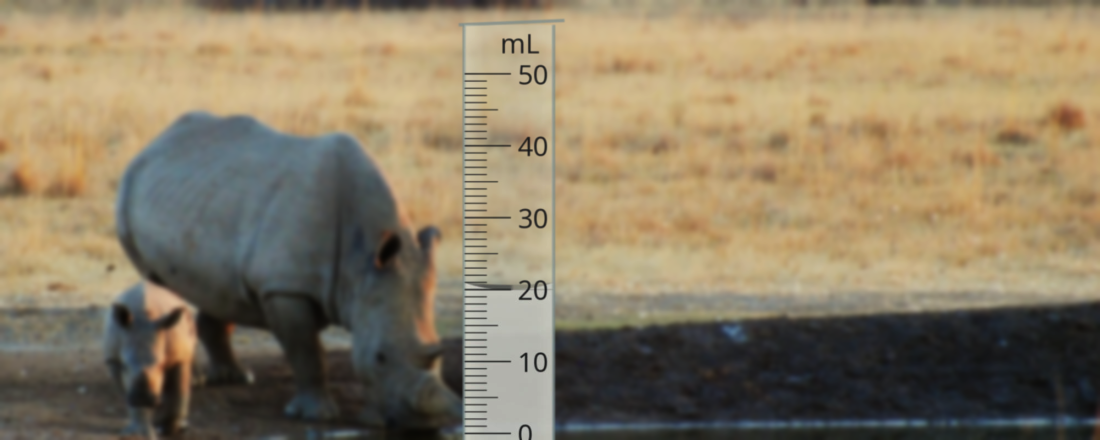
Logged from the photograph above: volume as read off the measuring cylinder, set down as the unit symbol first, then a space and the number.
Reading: mL 20
